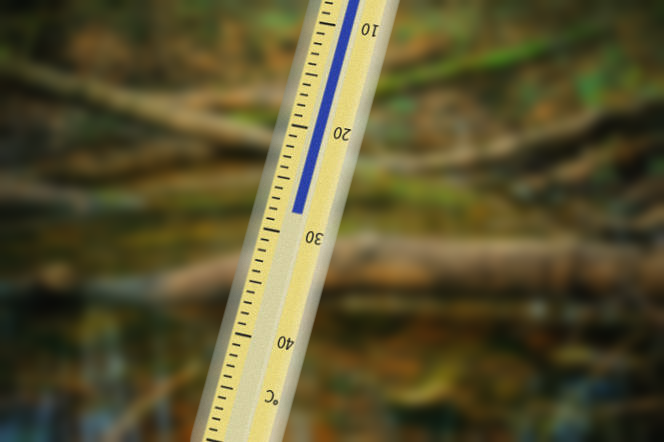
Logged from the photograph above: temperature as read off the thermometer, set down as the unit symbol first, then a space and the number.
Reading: °C 28
